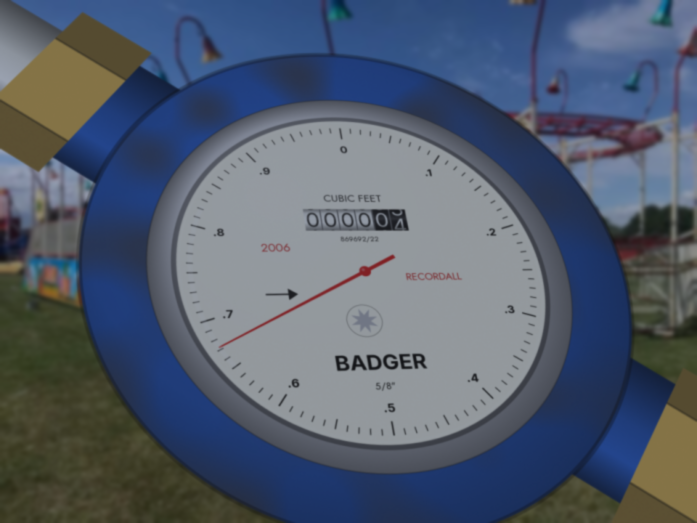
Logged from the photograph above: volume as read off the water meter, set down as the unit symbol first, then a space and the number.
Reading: ft³ 3.67
